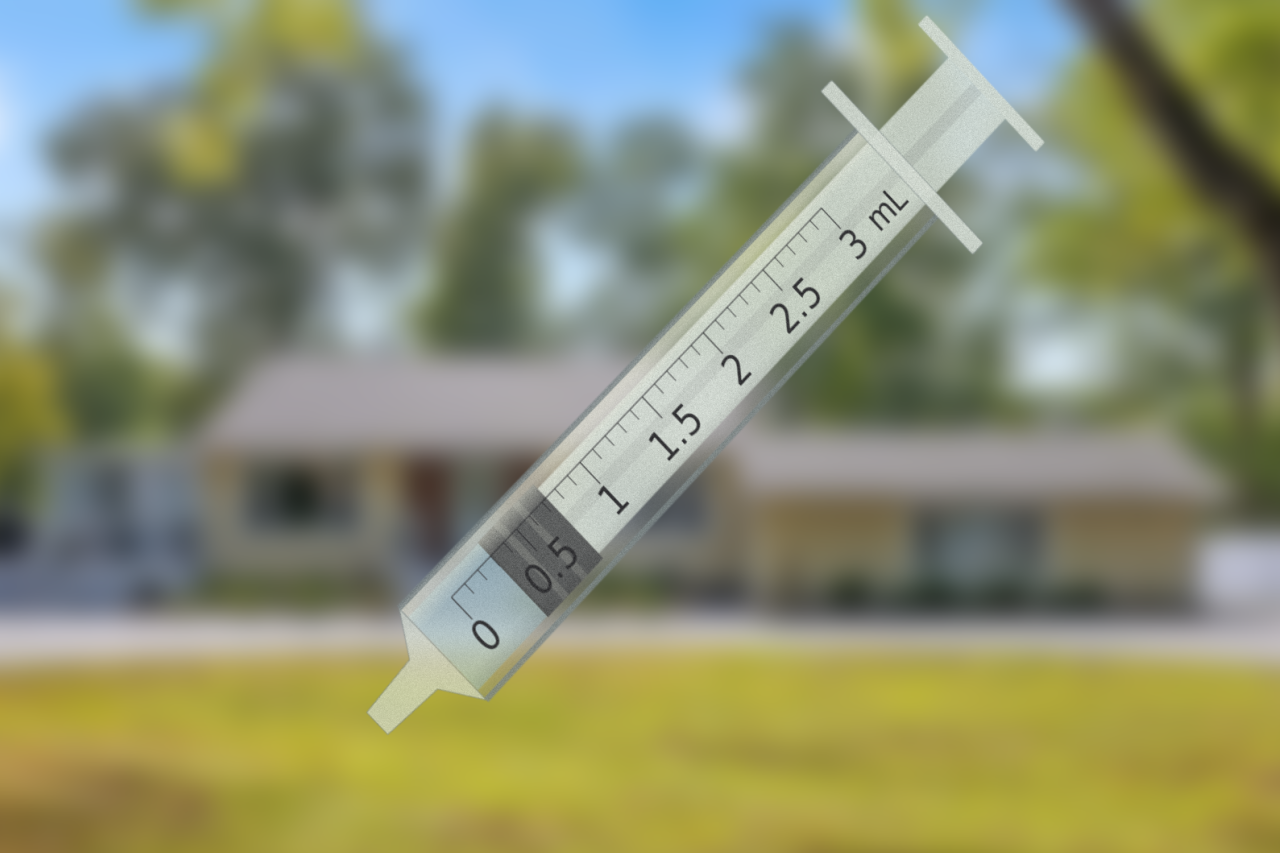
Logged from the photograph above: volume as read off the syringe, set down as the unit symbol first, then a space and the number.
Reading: mL 0.3
